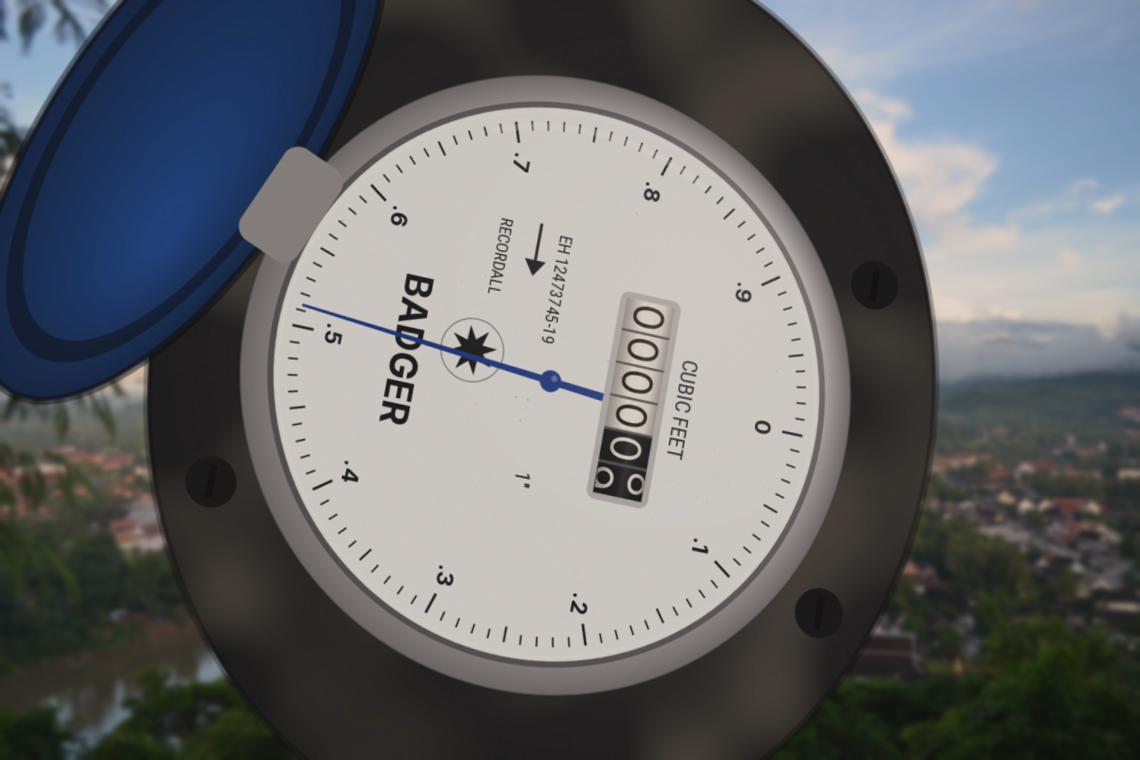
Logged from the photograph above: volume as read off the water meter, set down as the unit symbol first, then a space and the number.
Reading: ft³ 8.51
